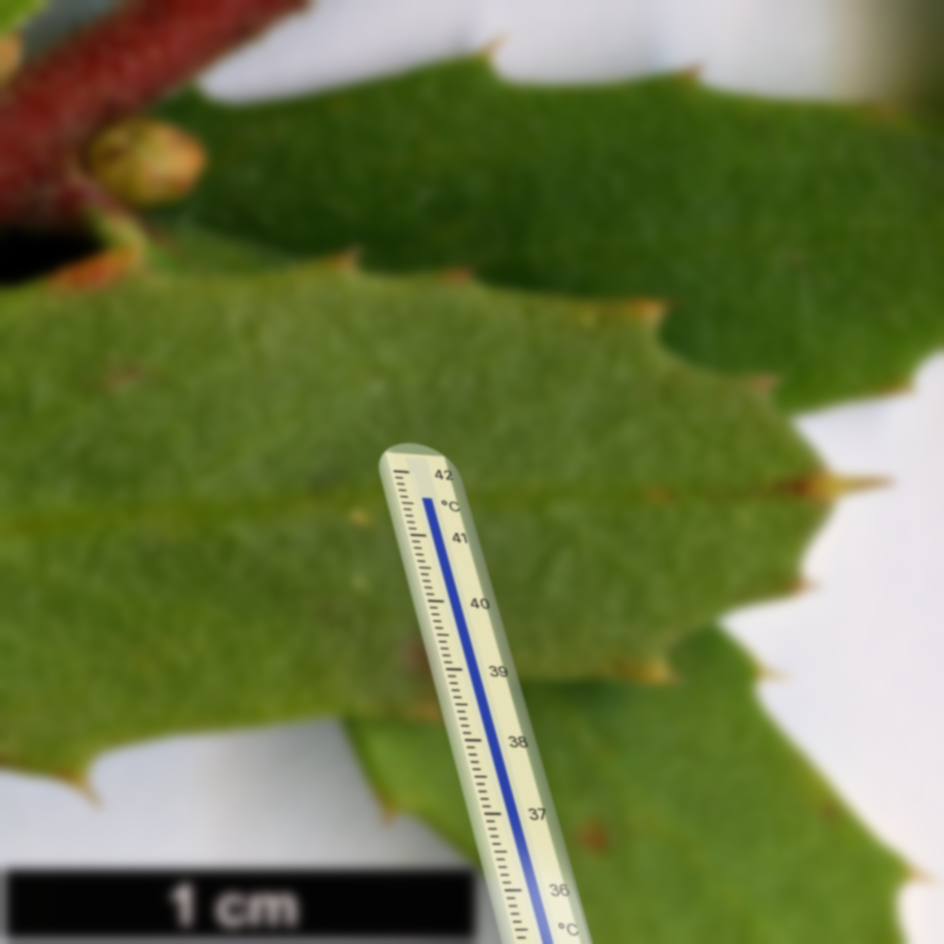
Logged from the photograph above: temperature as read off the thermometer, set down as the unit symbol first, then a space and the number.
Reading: °C 41.6
